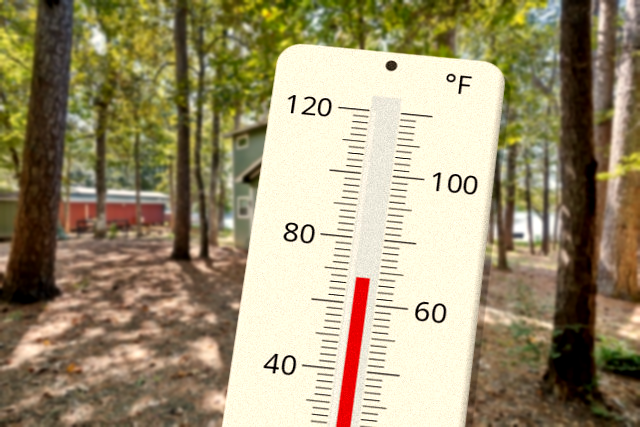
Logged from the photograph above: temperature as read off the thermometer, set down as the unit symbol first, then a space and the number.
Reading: °F 68
